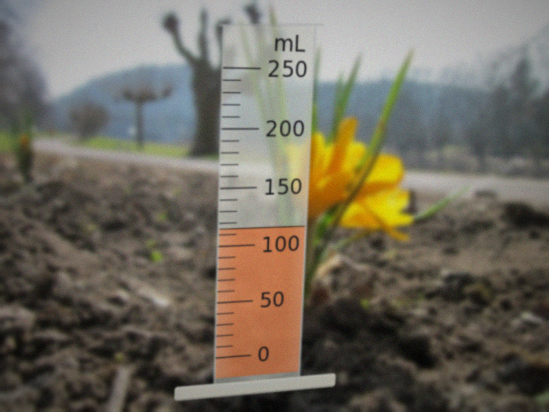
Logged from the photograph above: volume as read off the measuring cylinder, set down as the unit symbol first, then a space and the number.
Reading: mL 115
